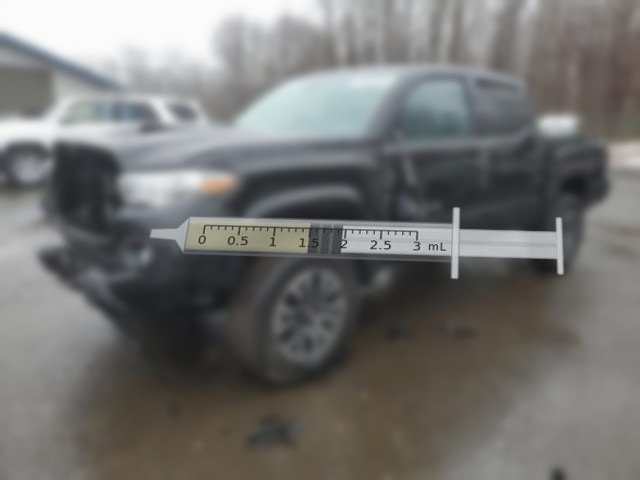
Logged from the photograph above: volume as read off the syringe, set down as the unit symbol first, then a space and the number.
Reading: mL 1.5
